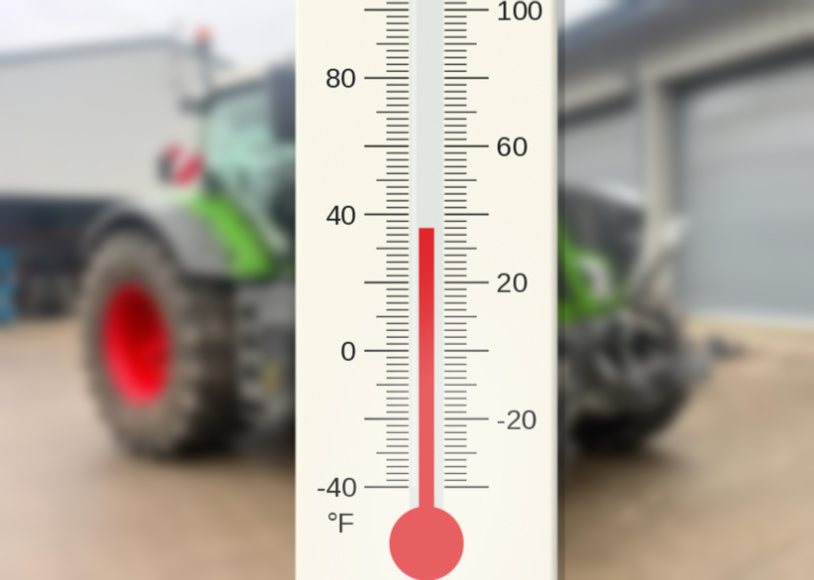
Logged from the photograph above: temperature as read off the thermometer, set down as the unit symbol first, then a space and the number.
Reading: °F 36
